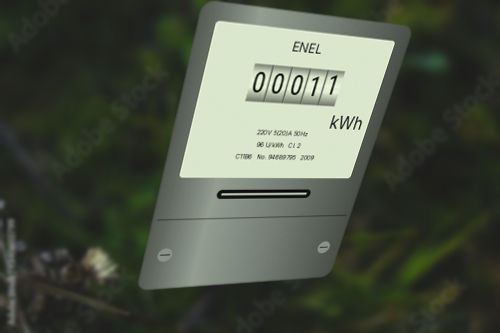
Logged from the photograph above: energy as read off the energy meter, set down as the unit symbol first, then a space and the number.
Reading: kWh 11
